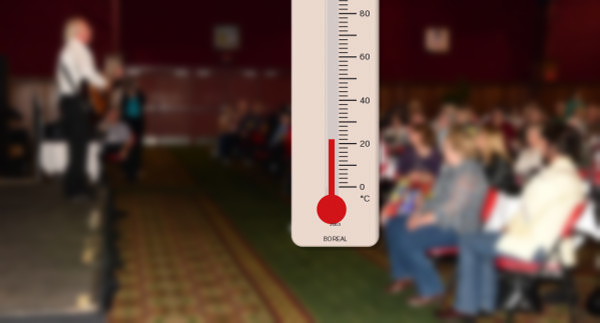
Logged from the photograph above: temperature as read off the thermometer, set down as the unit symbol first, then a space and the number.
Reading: °C 22
